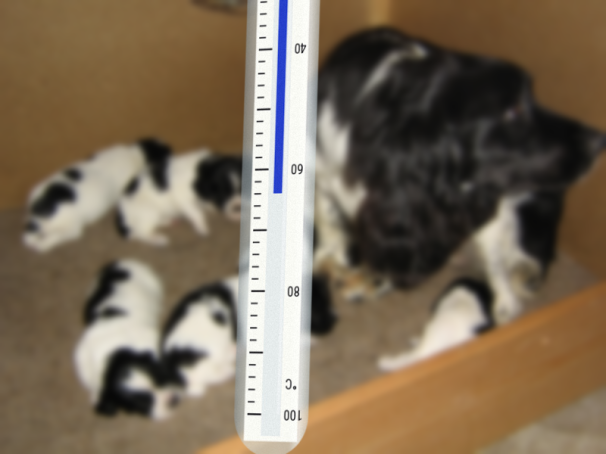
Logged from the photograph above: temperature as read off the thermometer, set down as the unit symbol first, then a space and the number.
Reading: °C 64
